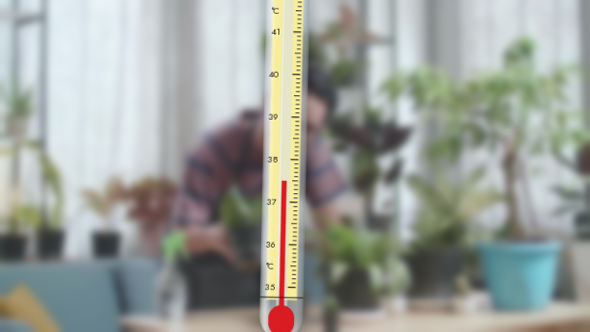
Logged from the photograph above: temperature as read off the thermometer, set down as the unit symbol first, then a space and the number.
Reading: °C 37.5
